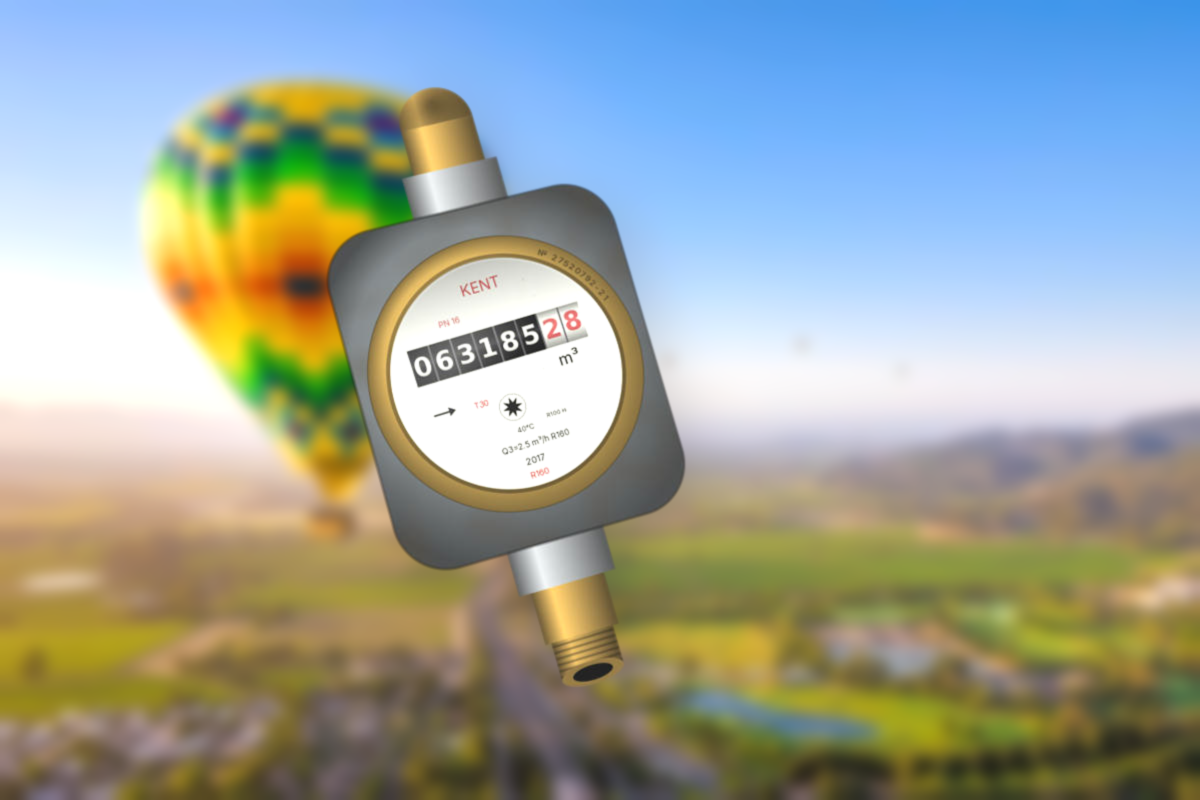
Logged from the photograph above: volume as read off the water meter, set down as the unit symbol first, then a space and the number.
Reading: m³ 63185.28
